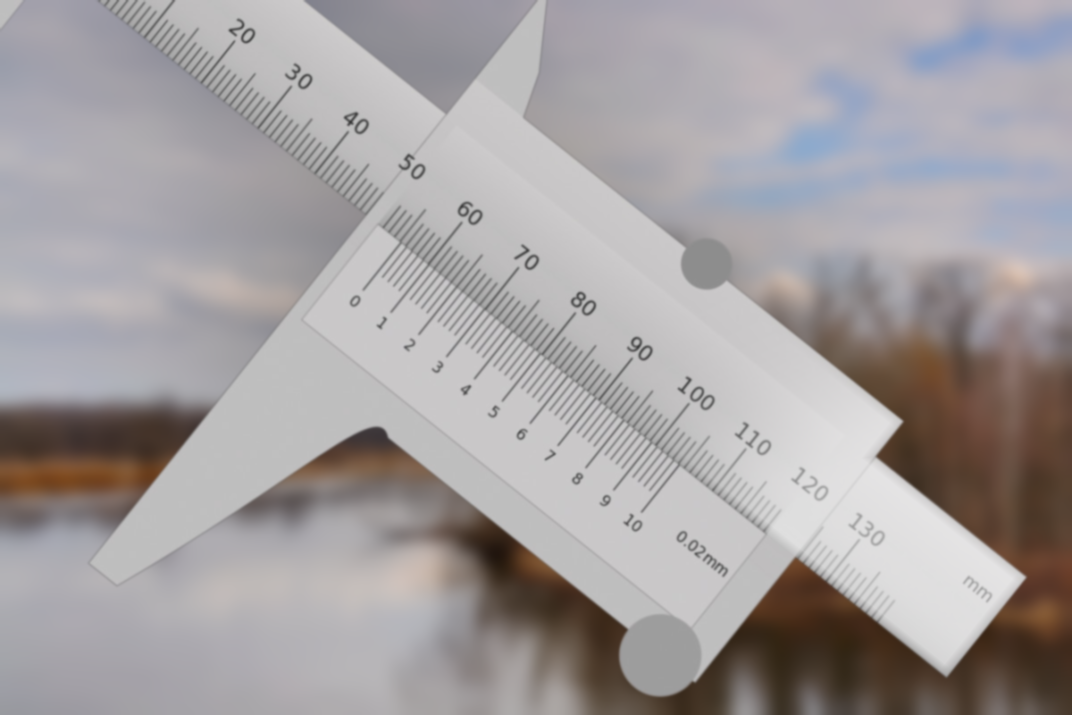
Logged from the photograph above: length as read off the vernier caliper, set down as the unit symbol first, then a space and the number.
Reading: mm 55.2
